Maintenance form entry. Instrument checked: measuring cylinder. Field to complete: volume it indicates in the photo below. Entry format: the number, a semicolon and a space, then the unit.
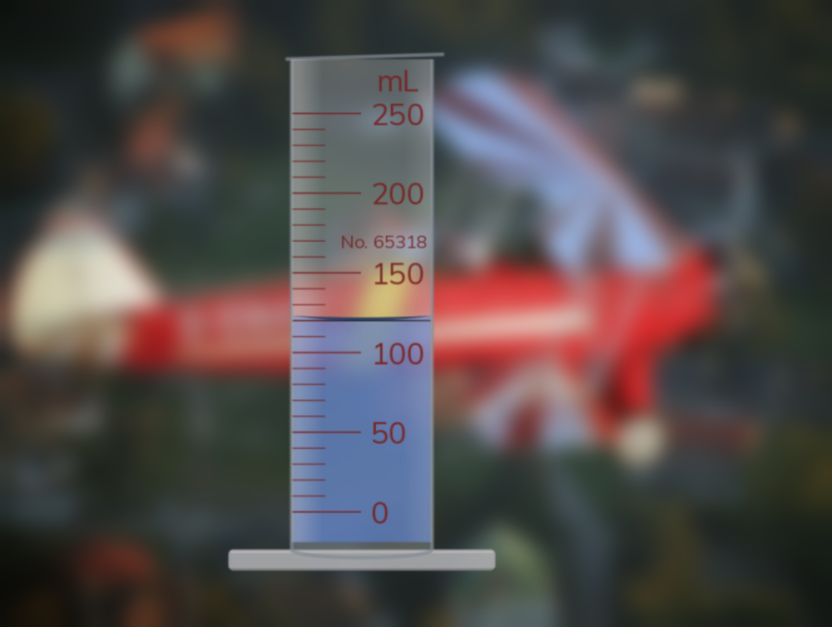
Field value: 120; mL
